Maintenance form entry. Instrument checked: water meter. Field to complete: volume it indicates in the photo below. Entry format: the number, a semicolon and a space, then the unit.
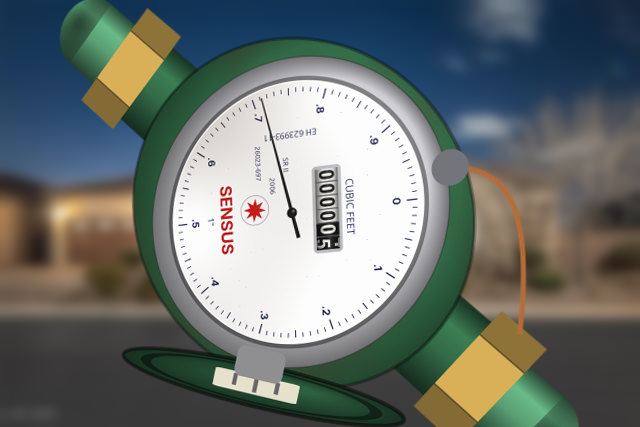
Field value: 4.71; ft³
